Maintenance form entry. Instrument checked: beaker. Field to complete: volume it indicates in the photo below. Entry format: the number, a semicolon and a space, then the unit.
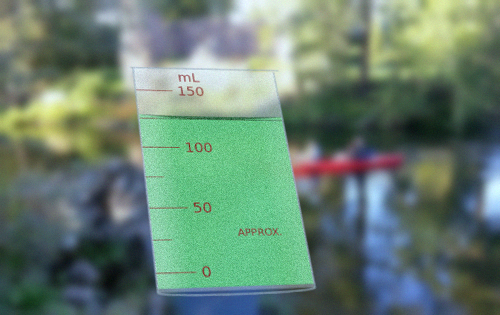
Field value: 125; mL
